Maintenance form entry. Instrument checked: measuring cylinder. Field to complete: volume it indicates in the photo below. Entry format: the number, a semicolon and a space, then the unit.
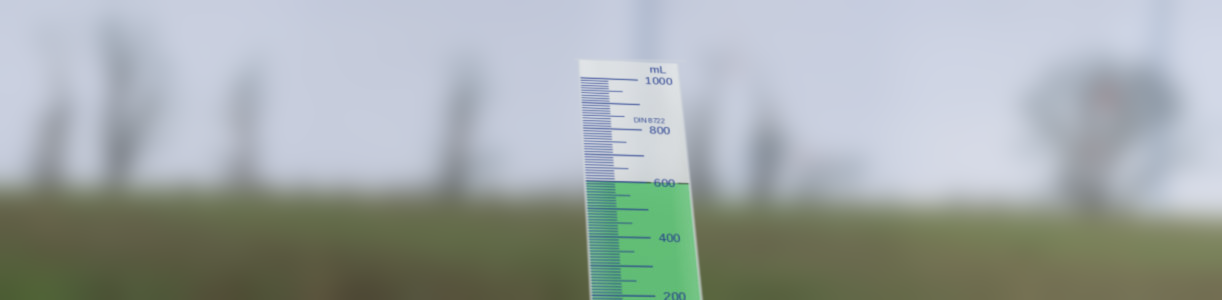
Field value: 600; mL
